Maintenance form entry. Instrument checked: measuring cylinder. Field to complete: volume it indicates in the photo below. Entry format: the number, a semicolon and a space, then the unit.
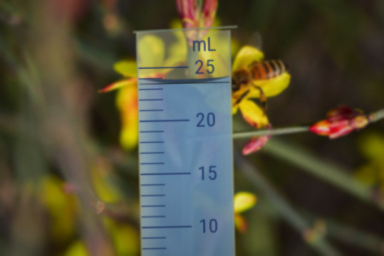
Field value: 23.5; mL
